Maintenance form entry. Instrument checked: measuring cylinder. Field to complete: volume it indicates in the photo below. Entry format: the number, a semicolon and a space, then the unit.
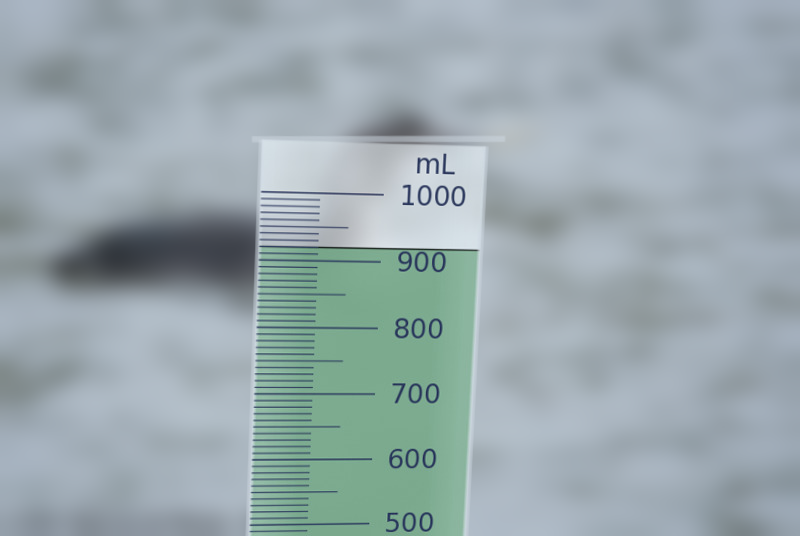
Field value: 920; mL
